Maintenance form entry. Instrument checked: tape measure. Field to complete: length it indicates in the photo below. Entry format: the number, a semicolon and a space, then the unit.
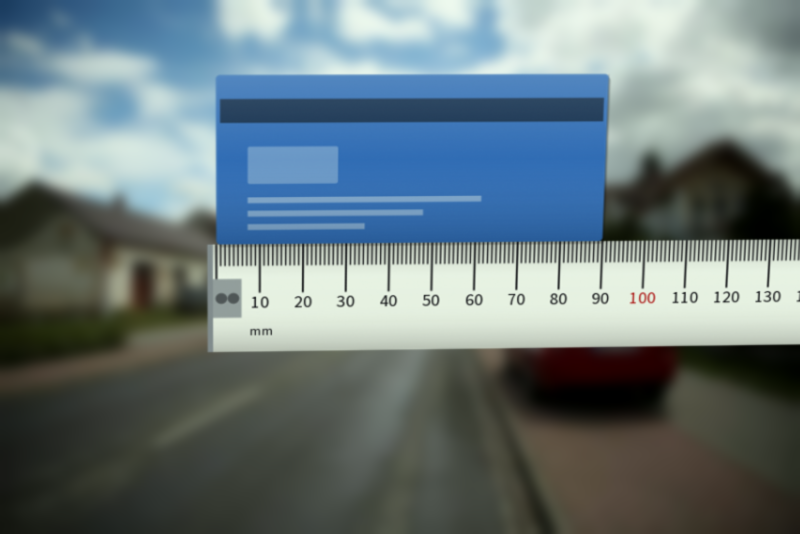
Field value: 90; mm
